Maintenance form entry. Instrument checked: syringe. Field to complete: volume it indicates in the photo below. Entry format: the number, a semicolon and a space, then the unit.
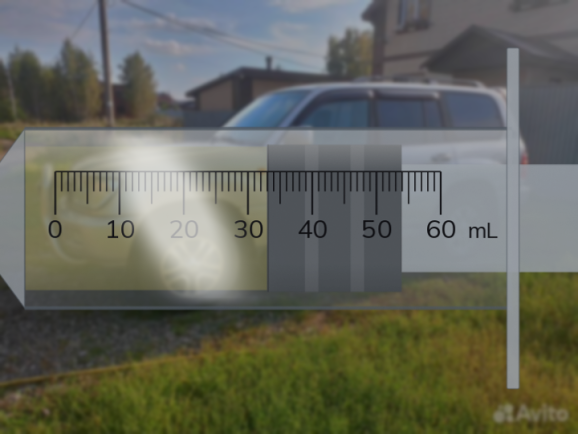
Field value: 33; mL
